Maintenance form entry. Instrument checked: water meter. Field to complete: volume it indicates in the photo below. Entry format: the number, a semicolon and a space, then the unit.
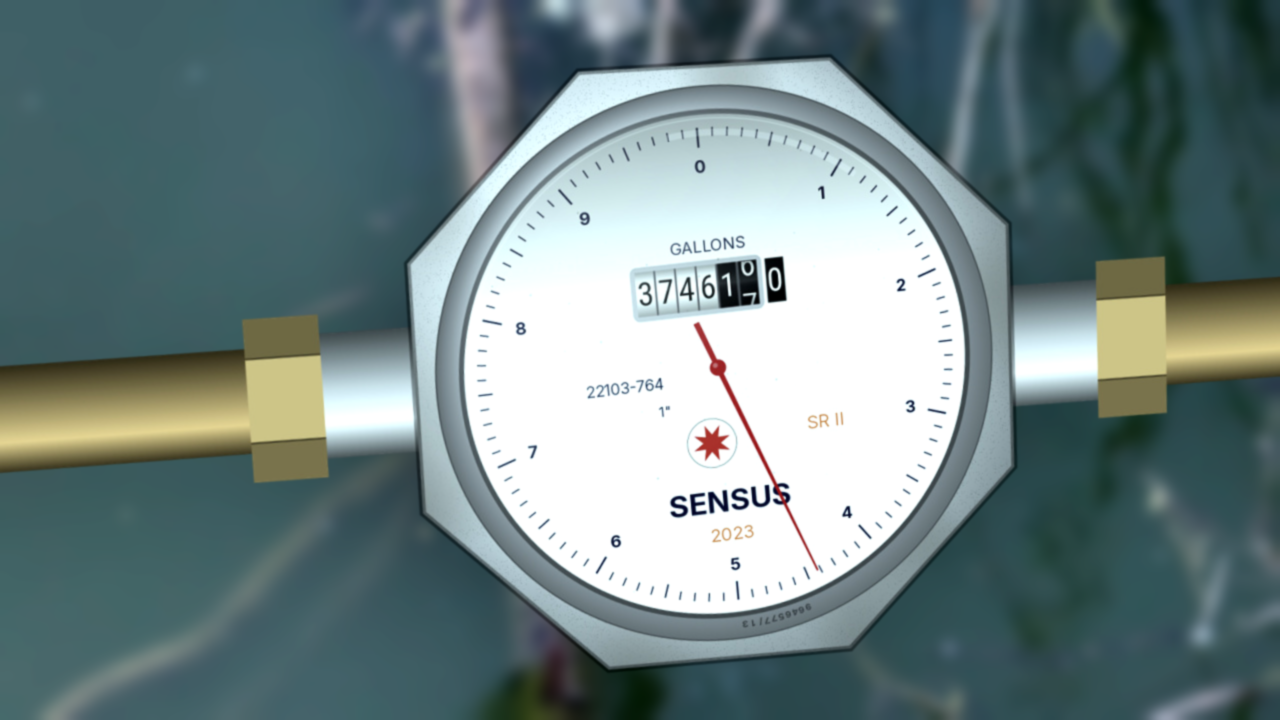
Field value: 3746164.4; gal
